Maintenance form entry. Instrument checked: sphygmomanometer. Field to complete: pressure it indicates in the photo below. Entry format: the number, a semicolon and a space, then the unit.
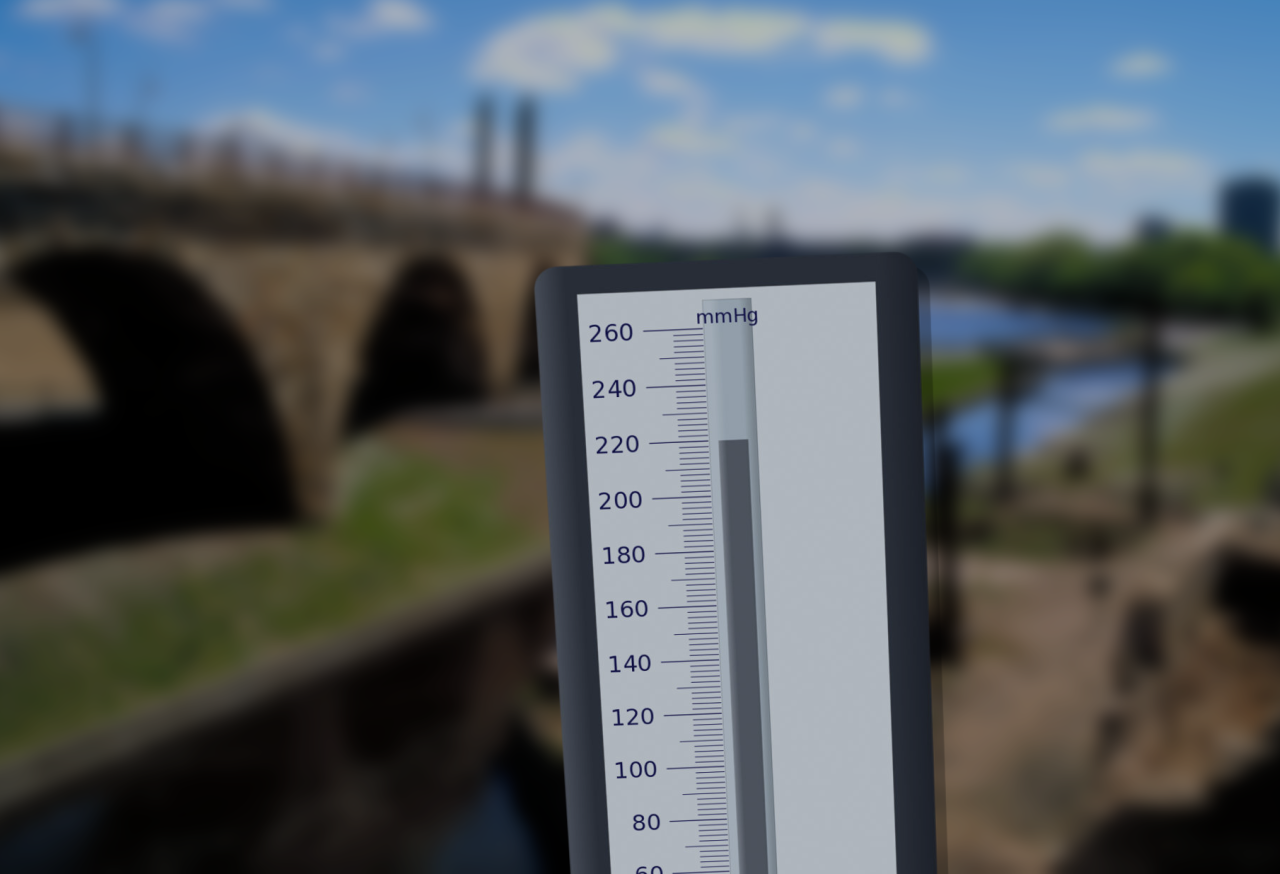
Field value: 220; mmHg
